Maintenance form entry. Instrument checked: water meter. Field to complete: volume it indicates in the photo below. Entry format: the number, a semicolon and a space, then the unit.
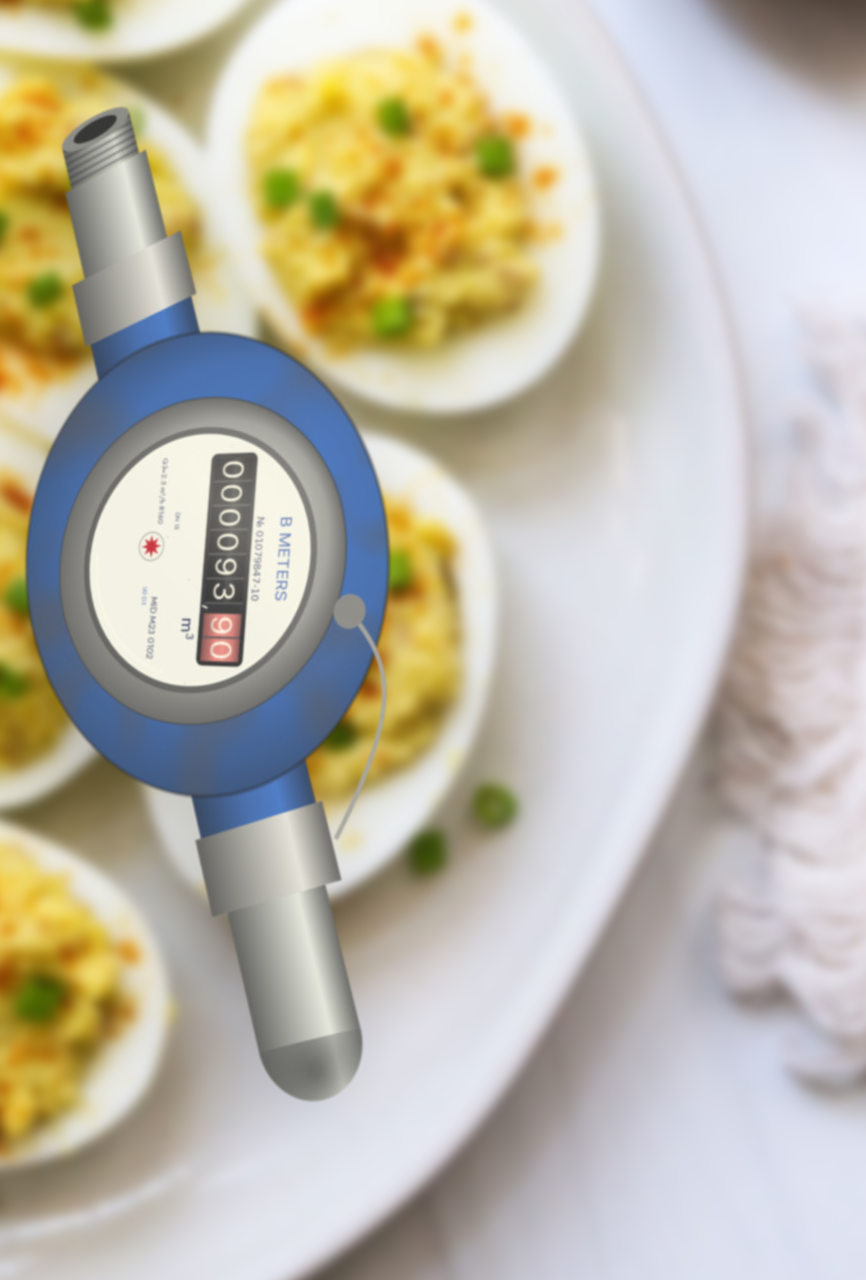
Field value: 93.90; m³
